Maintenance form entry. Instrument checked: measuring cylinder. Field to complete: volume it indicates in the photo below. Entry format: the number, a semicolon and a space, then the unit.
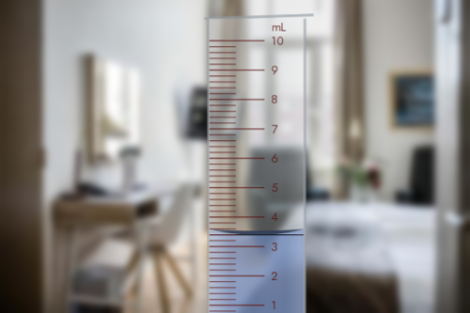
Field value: 3.4; mL
